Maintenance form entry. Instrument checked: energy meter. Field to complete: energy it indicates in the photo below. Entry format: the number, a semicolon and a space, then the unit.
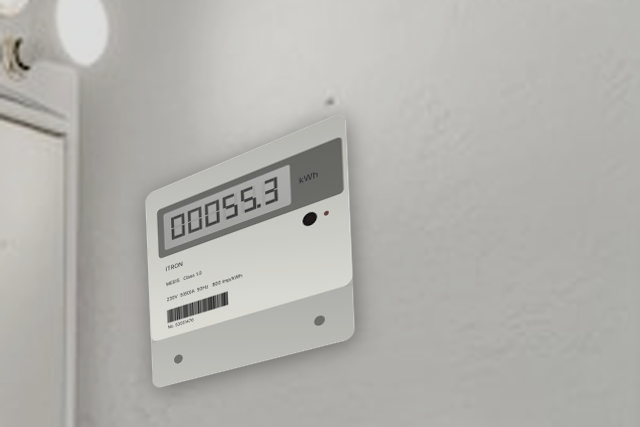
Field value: 55.3; kWh
